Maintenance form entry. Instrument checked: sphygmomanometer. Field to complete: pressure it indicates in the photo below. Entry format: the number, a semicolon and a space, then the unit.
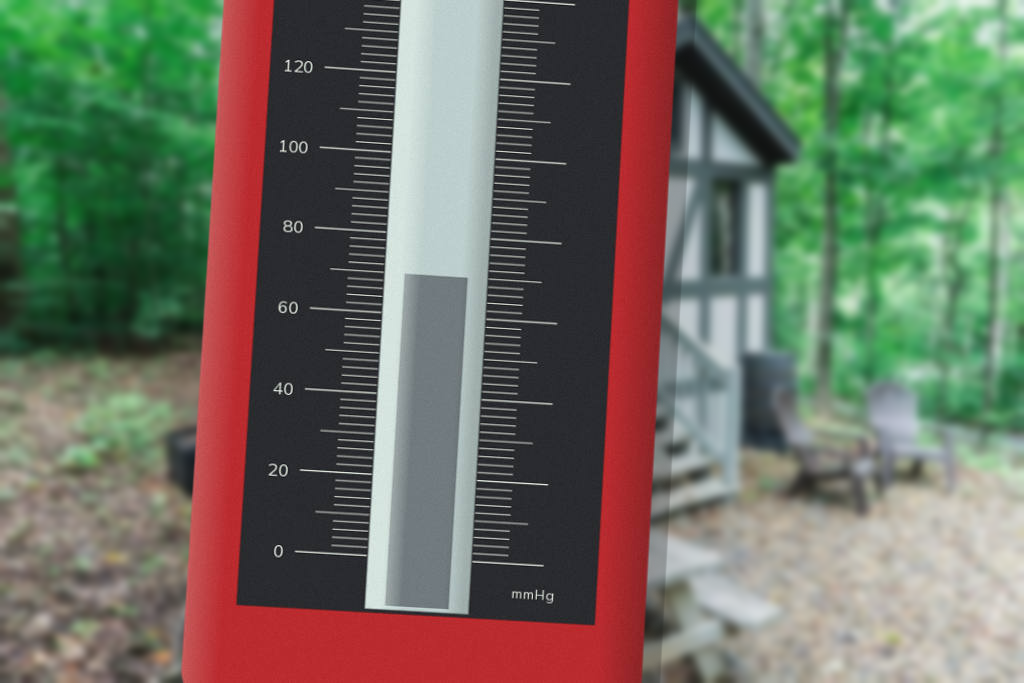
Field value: 70; mmHg
